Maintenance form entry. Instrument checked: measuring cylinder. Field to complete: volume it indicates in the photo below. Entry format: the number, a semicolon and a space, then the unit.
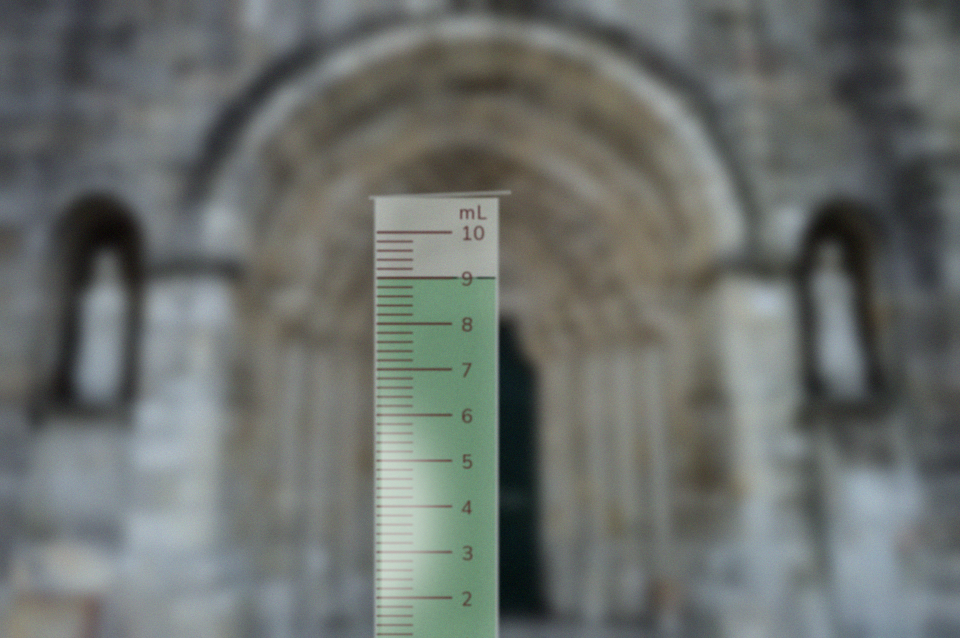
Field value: 9; mL
